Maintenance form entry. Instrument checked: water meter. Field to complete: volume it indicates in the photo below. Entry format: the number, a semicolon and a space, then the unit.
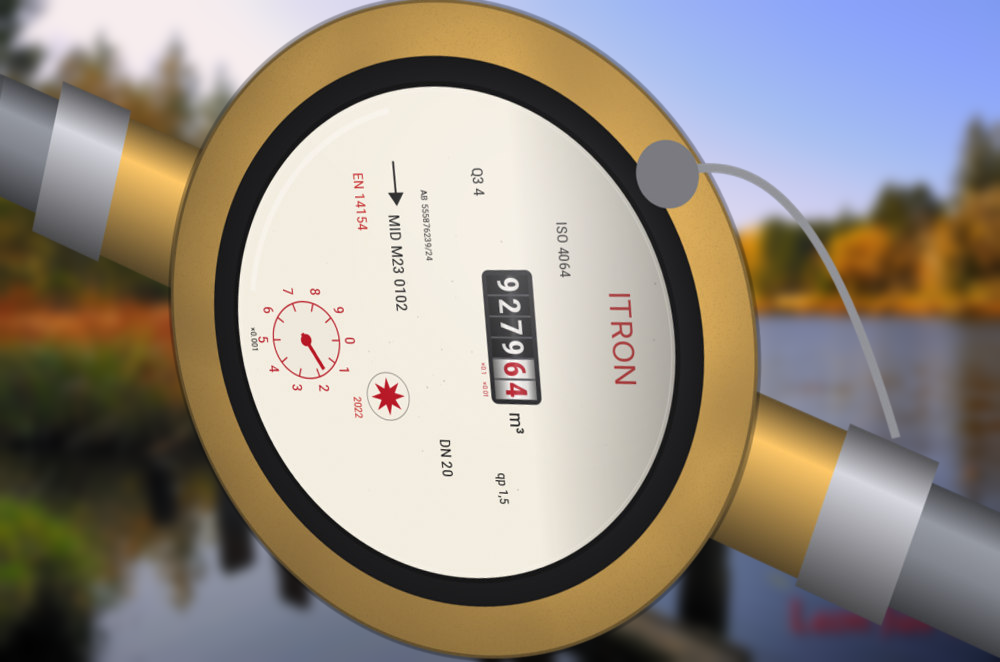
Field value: 9279.641; m³
